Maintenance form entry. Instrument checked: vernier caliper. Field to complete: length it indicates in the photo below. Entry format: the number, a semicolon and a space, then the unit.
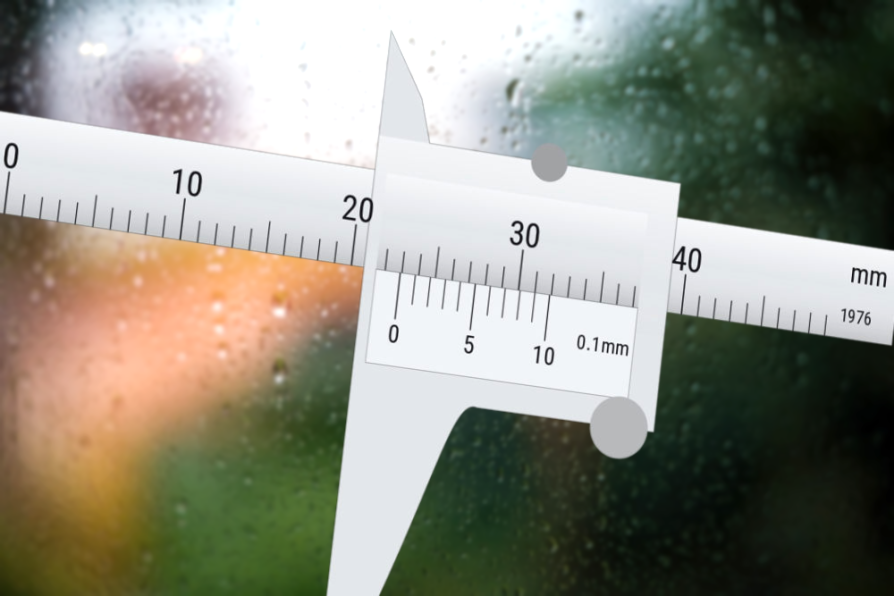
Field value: 22.9; mm
